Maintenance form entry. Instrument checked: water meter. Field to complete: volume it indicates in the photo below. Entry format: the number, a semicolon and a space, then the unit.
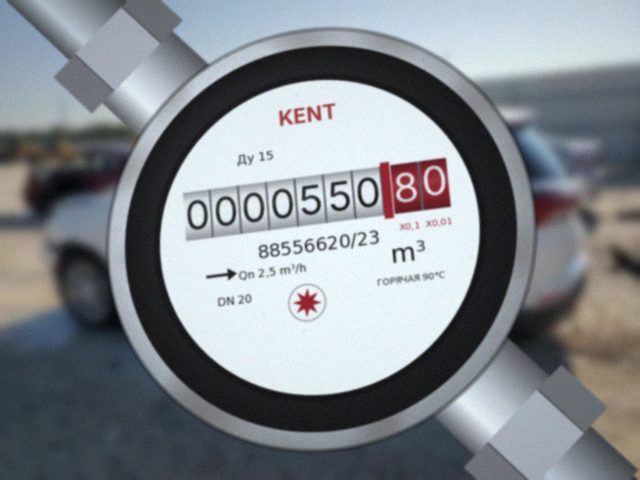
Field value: 550.80; m³
